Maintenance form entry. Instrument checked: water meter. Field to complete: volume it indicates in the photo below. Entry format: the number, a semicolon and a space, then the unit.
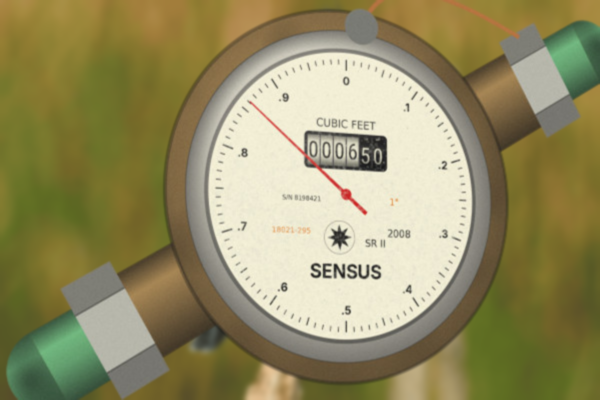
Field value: 649.86; ft³
